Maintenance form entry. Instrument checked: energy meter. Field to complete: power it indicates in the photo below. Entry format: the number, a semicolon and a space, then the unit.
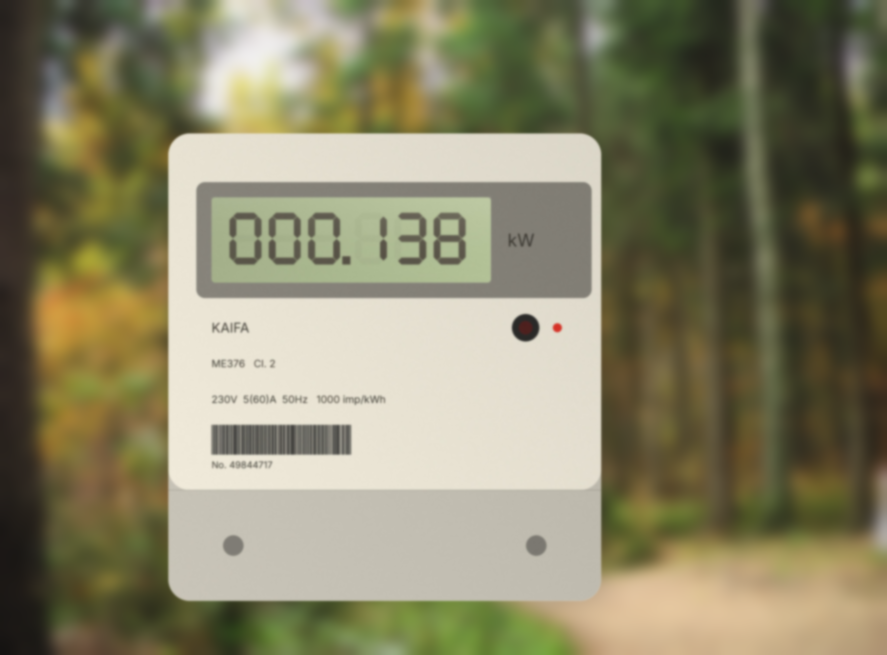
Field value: 0.138; kW
